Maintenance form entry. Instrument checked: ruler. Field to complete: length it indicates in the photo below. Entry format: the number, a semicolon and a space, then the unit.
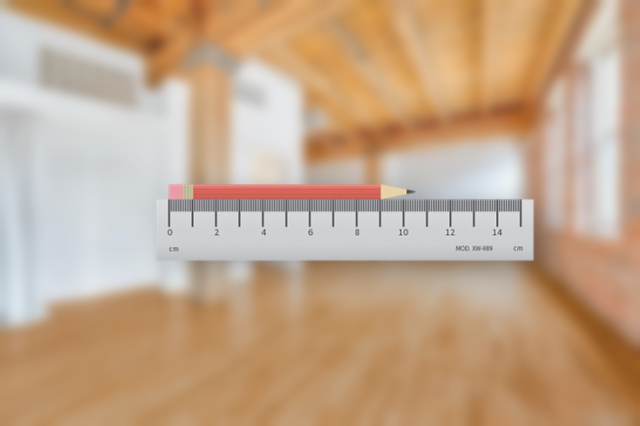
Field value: 10.5; cm
